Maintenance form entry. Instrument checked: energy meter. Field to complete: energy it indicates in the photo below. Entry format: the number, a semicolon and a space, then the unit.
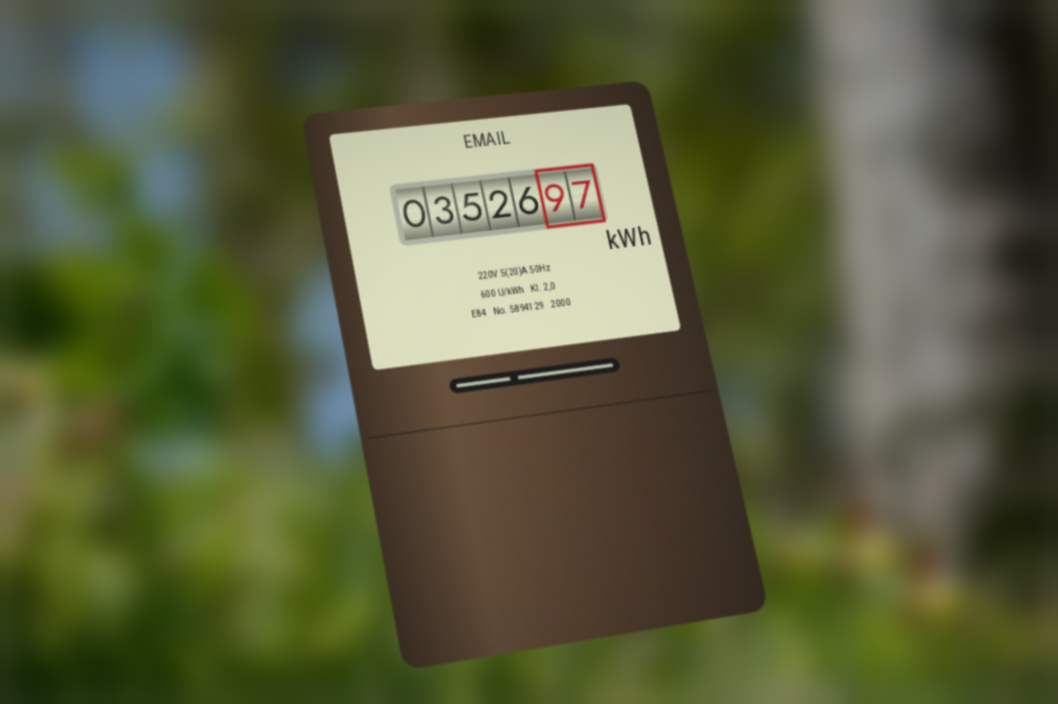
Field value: 3526.97; kWh
